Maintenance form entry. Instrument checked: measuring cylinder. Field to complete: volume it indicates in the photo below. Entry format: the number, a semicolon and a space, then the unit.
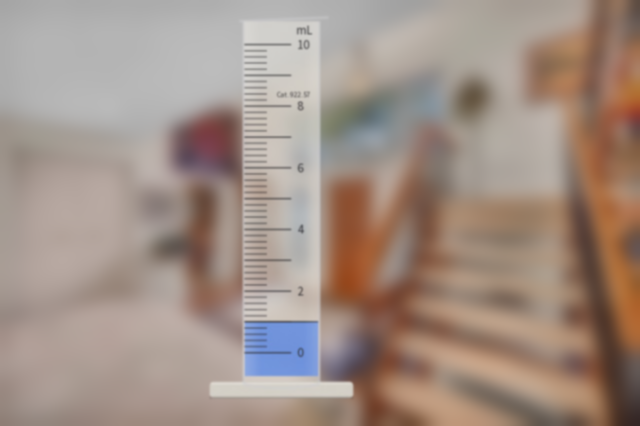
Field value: 1; mL
